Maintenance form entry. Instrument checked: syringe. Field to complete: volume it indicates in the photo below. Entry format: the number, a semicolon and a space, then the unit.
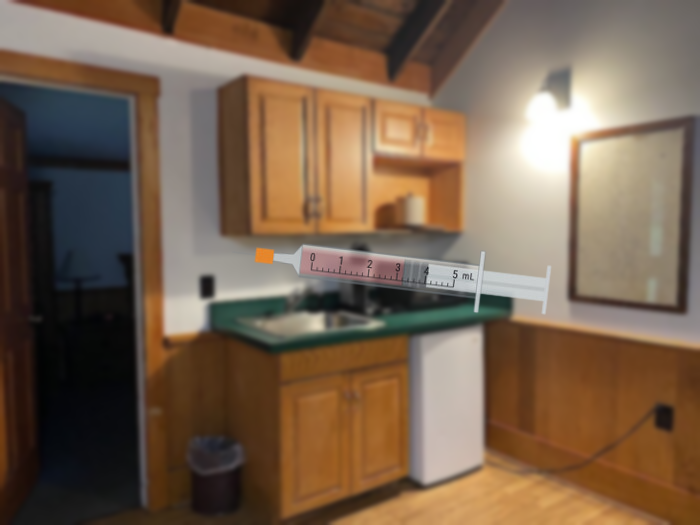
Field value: 3.2; mL
